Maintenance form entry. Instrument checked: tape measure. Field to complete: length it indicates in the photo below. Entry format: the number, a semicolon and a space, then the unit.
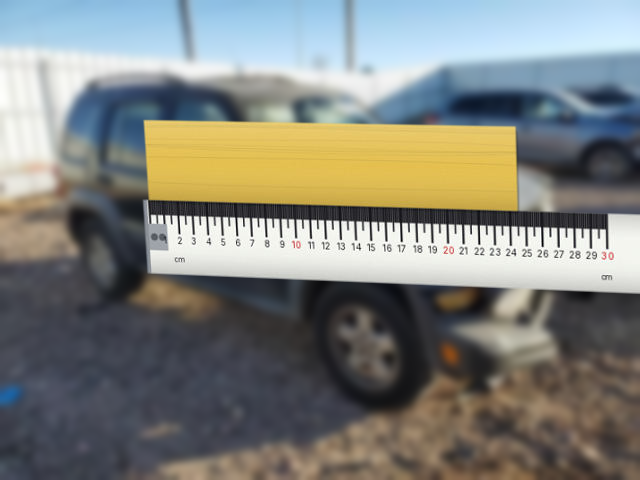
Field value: 24.5; cm
